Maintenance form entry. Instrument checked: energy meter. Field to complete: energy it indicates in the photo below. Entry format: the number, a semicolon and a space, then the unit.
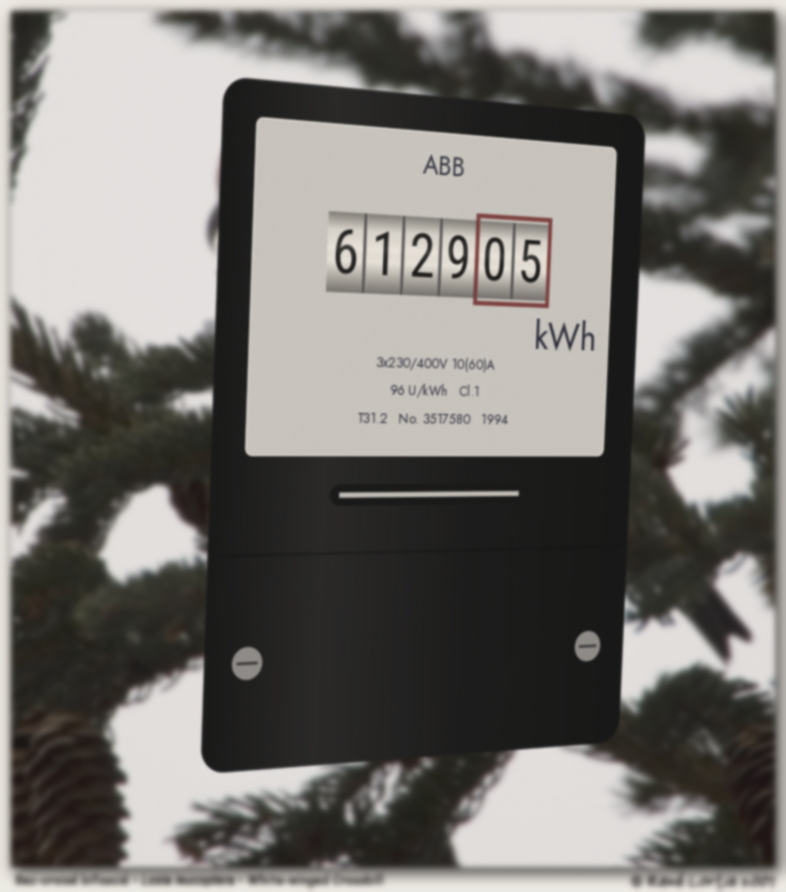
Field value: 6129.05; kWh
